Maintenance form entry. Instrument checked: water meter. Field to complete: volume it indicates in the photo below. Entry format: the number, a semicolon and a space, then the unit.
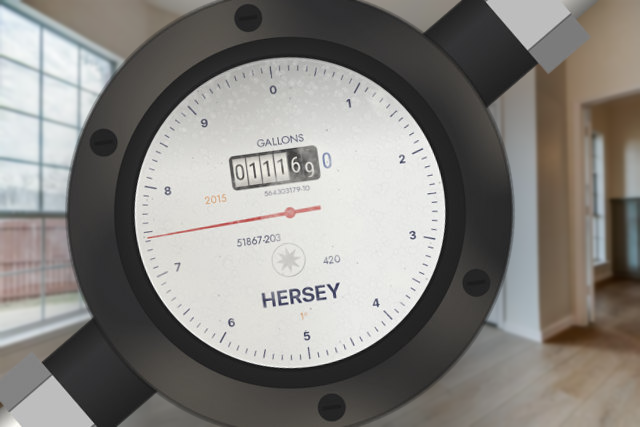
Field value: 111687.4; gal
